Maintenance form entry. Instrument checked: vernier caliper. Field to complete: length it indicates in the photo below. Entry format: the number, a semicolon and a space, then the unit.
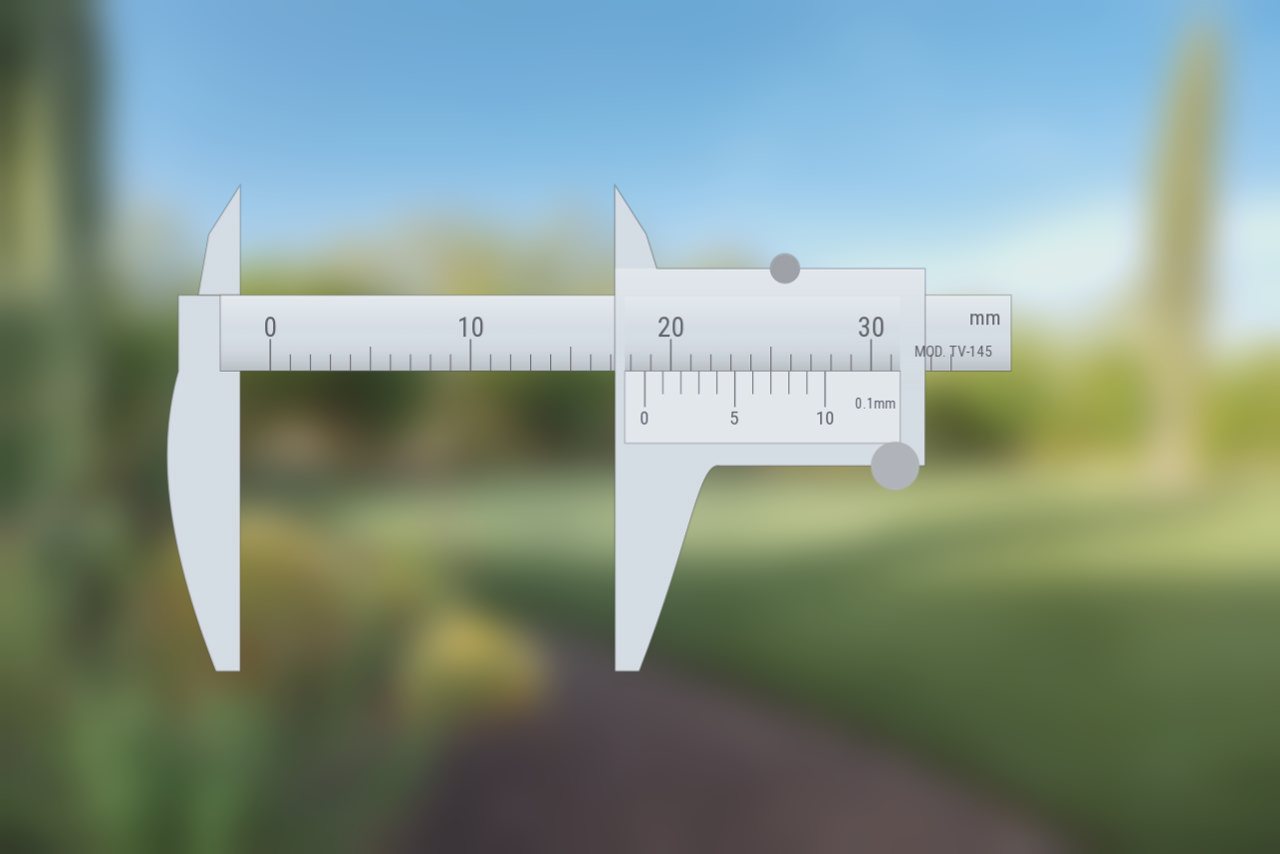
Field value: 18.7; mm
